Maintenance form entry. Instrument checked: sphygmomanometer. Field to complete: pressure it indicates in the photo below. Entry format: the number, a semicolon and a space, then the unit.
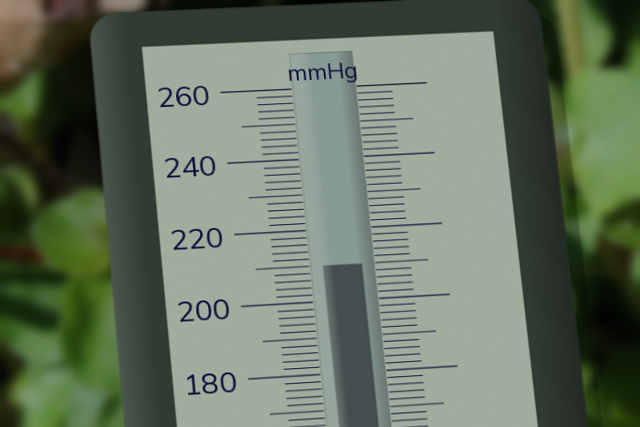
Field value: 210; mmHg
